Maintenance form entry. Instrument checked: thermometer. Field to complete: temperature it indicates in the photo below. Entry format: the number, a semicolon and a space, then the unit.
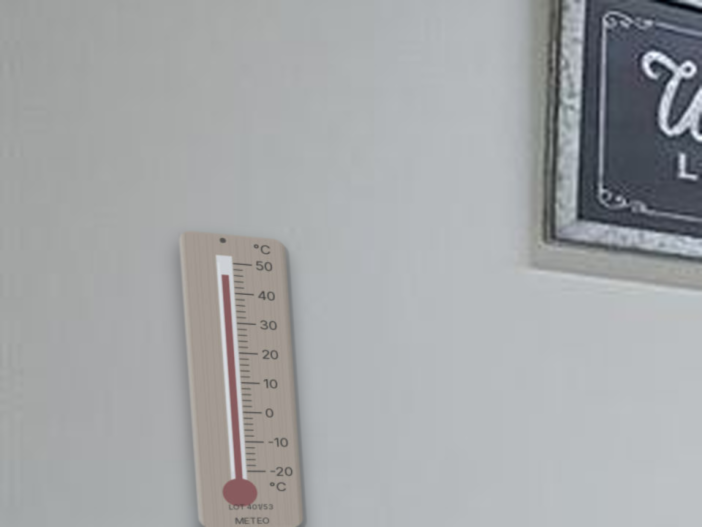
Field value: 46; °C
